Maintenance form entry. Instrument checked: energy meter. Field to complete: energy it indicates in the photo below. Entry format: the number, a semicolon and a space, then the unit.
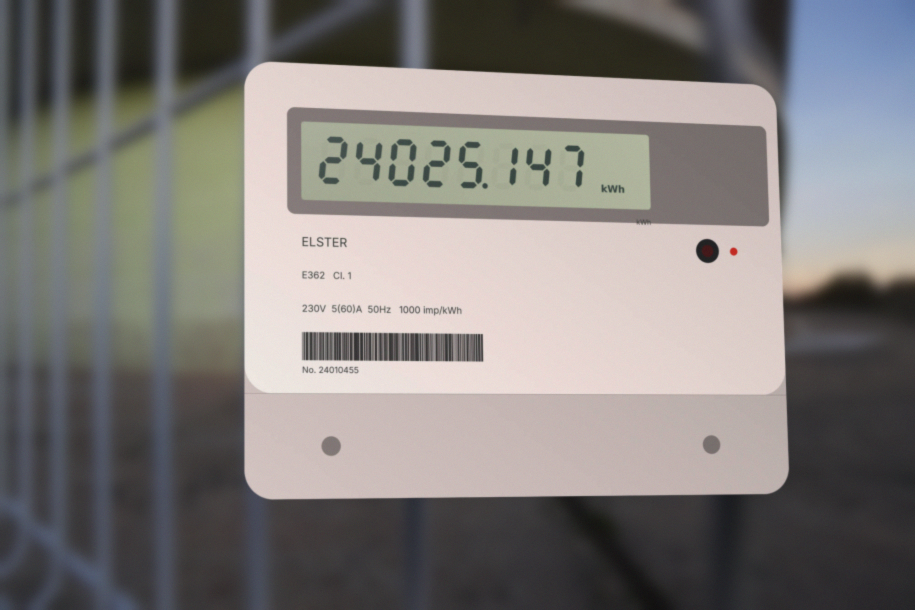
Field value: 24025.147; kWh
